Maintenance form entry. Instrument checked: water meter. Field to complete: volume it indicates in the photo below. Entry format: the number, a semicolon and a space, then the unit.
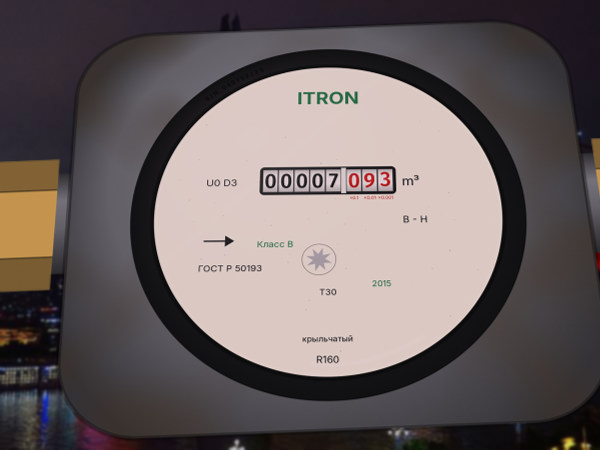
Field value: 7.093; m³
